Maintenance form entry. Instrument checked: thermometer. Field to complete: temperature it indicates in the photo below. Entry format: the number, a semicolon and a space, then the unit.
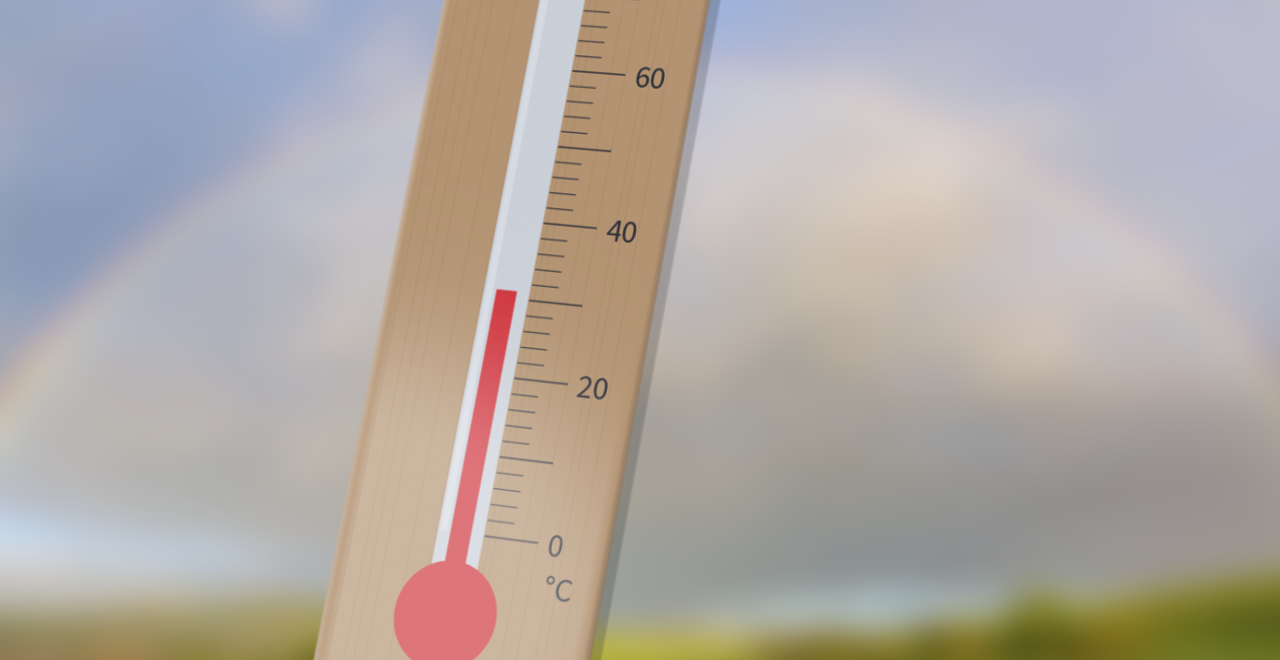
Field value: 31; °C
